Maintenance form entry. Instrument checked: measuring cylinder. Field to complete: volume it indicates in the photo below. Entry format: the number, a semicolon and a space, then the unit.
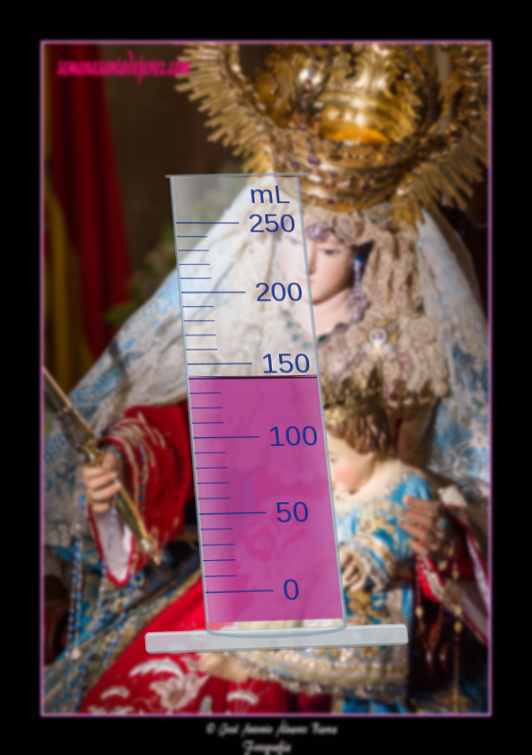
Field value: 140; mL
